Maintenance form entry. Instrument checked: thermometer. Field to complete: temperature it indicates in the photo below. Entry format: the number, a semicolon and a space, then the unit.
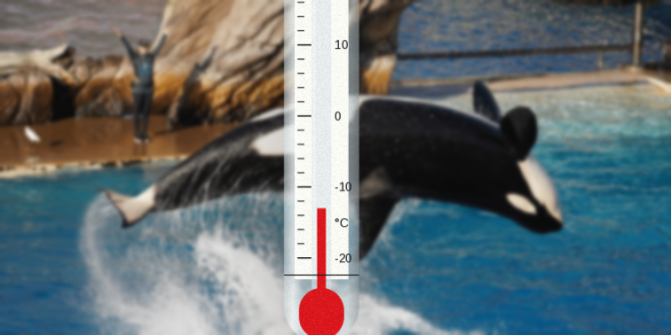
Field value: -13; °C
